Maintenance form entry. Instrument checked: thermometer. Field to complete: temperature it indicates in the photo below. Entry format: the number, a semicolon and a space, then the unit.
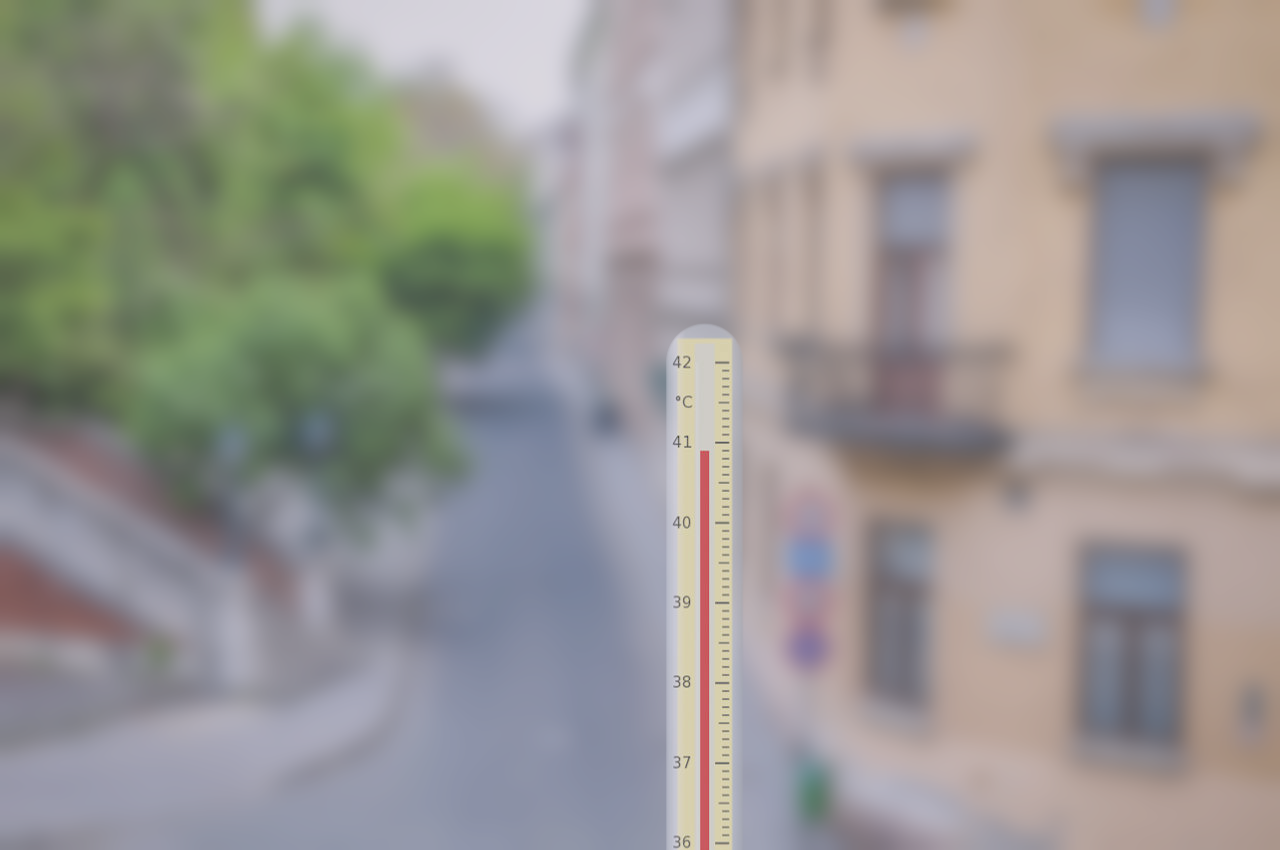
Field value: 40.9; °C
